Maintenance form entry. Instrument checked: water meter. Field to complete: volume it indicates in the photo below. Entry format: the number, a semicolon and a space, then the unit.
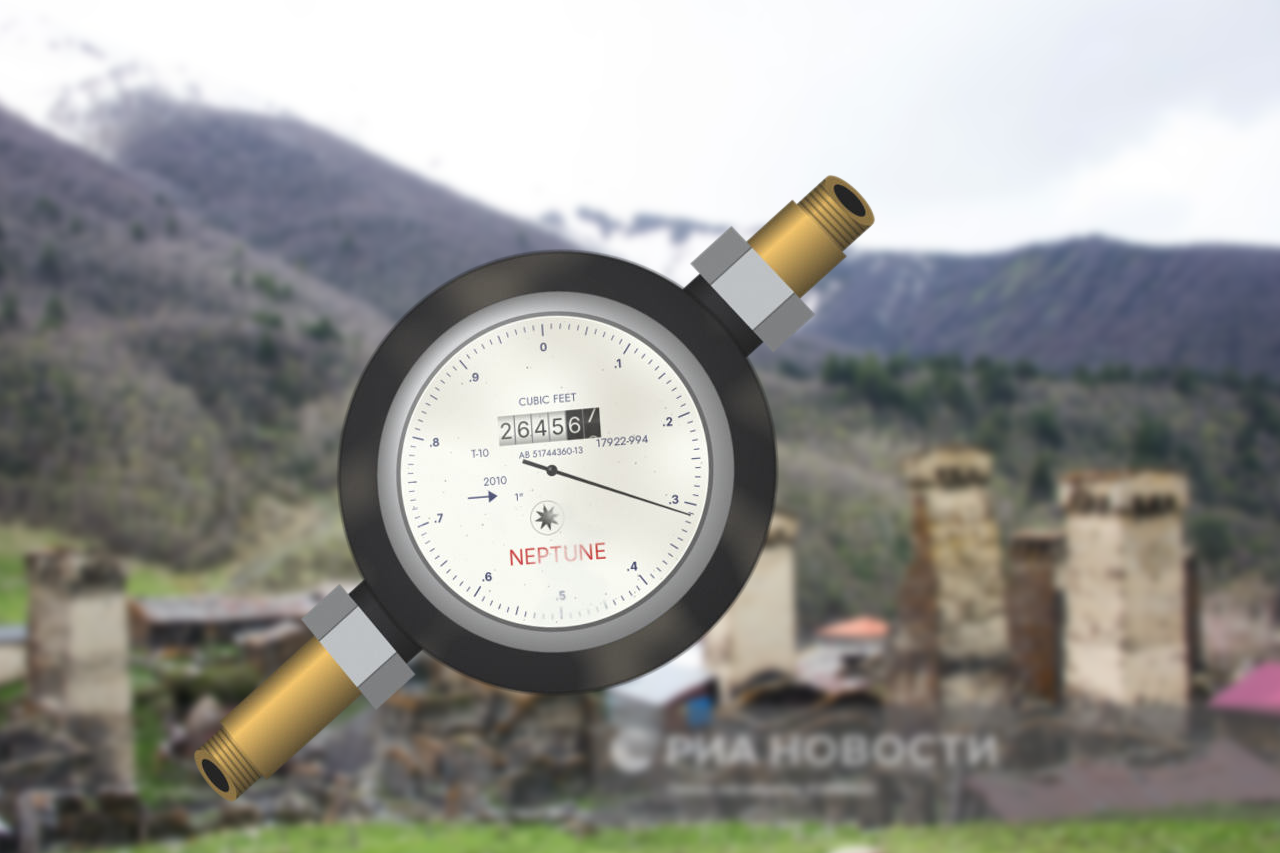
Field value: 264567.31; ft³
